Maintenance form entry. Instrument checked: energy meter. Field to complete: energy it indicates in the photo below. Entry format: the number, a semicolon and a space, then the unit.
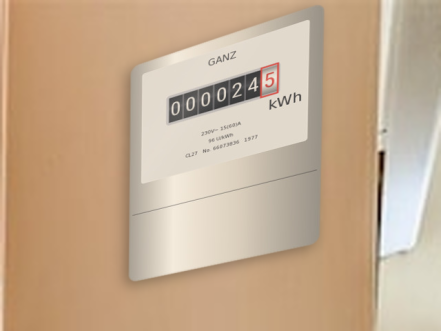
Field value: 24.5; kWh
